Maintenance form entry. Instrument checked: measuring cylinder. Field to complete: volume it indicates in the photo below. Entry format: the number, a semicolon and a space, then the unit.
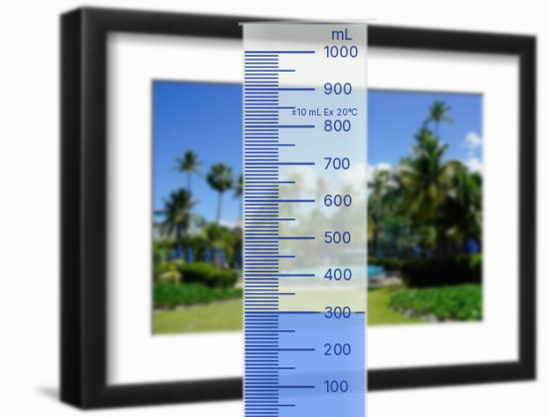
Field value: 300; mL
